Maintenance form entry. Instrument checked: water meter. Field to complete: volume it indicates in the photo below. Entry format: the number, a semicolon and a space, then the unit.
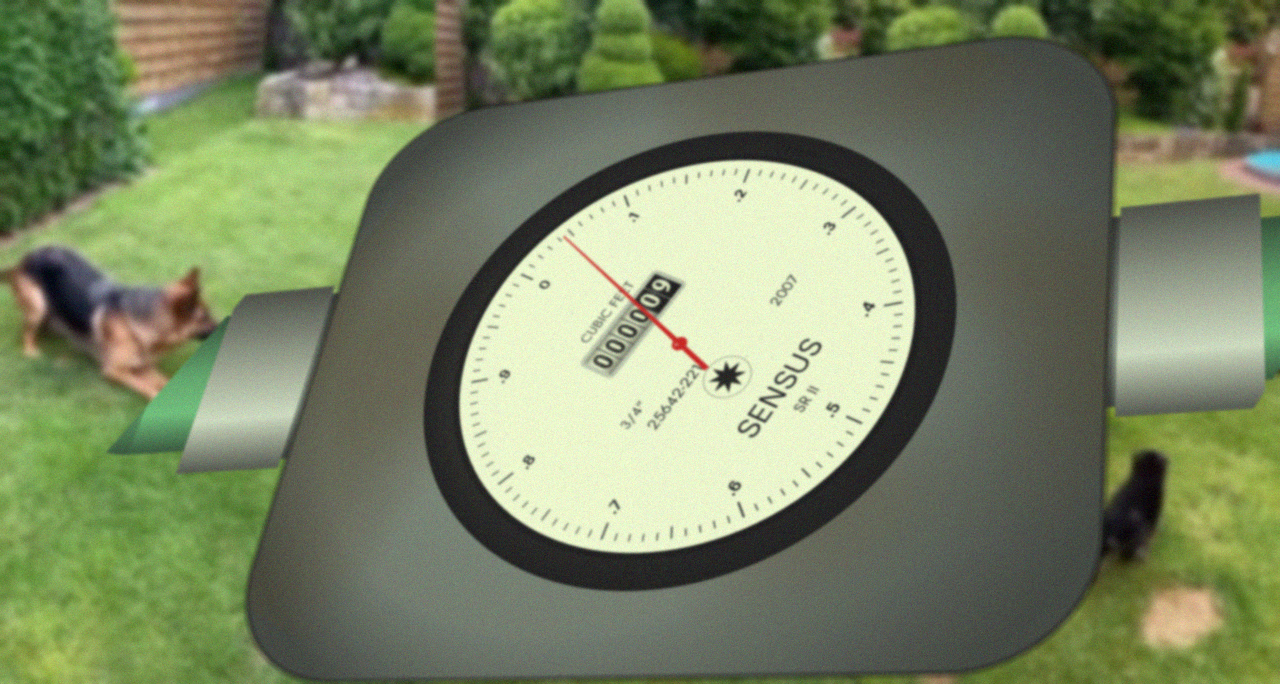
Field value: 9.04; ft³
